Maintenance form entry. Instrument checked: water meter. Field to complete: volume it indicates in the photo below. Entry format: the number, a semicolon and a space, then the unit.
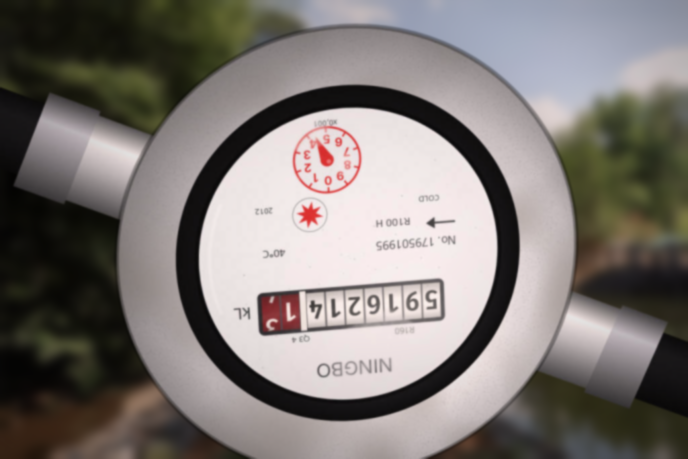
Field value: 5916214.134; kL
